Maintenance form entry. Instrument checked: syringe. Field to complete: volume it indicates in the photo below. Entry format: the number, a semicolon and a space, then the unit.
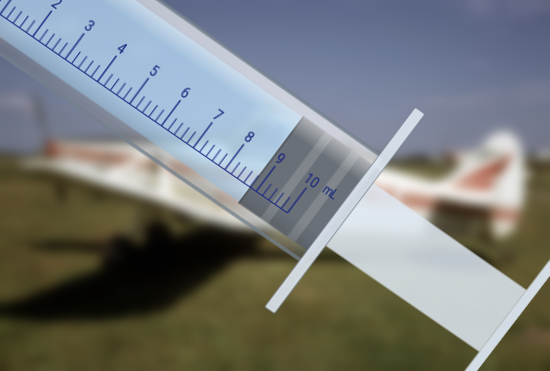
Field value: 8.8; mL
